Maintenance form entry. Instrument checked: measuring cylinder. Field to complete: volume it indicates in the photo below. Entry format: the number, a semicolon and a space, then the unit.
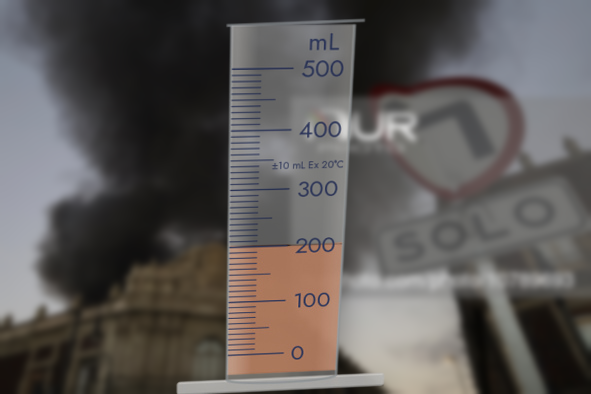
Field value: 200; mL
